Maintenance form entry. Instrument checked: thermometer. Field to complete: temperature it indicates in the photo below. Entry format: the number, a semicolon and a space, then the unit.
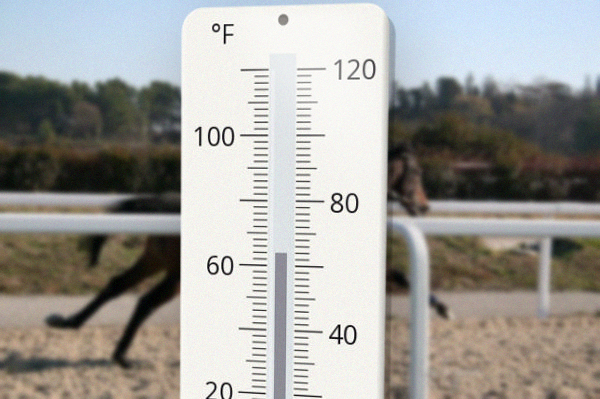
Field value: 64; °F
